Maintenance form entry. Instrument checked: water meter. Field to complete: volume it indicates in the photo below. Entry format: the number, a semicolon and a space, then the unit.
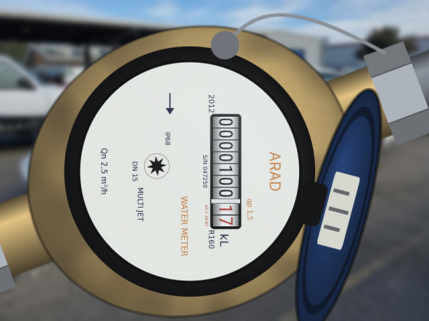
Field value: 100.17; kL
